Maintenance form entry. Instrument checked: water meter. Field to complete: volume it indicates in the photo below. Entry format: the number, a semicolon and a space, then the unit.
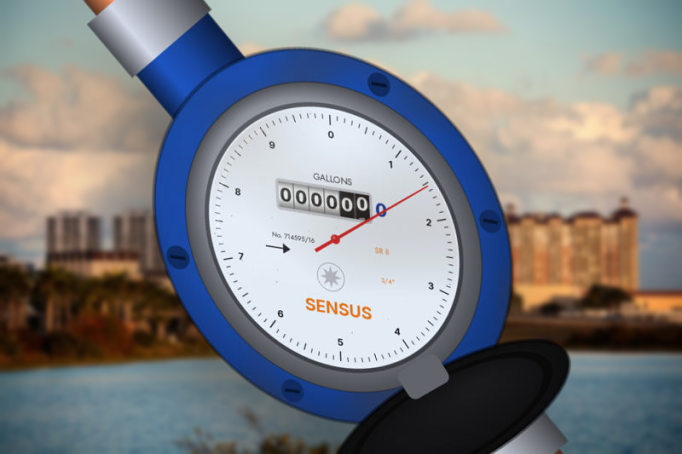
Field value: 1.5; gal
